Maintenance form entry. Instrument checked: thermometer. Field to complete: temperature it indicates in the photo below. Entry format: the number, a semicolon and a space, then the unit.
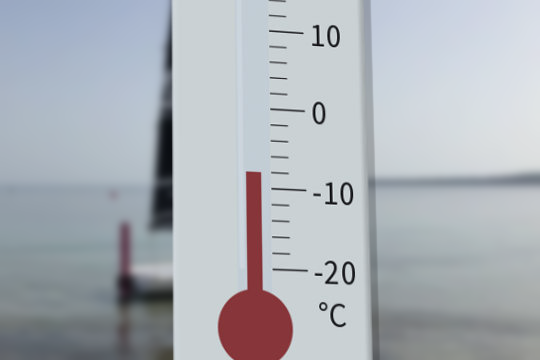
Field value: -8; °C
